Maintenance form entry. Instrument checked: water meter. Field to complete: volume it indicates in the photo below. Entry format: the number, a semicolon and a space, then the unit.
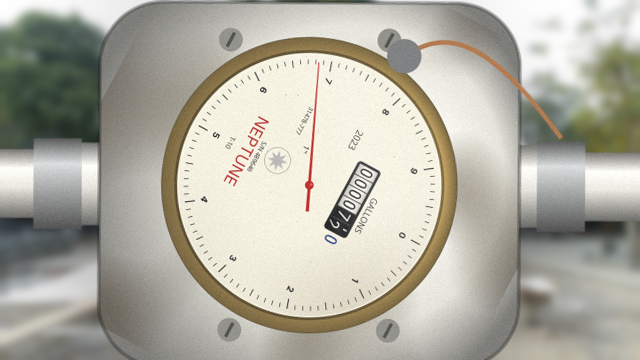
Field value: 716.8; gal
